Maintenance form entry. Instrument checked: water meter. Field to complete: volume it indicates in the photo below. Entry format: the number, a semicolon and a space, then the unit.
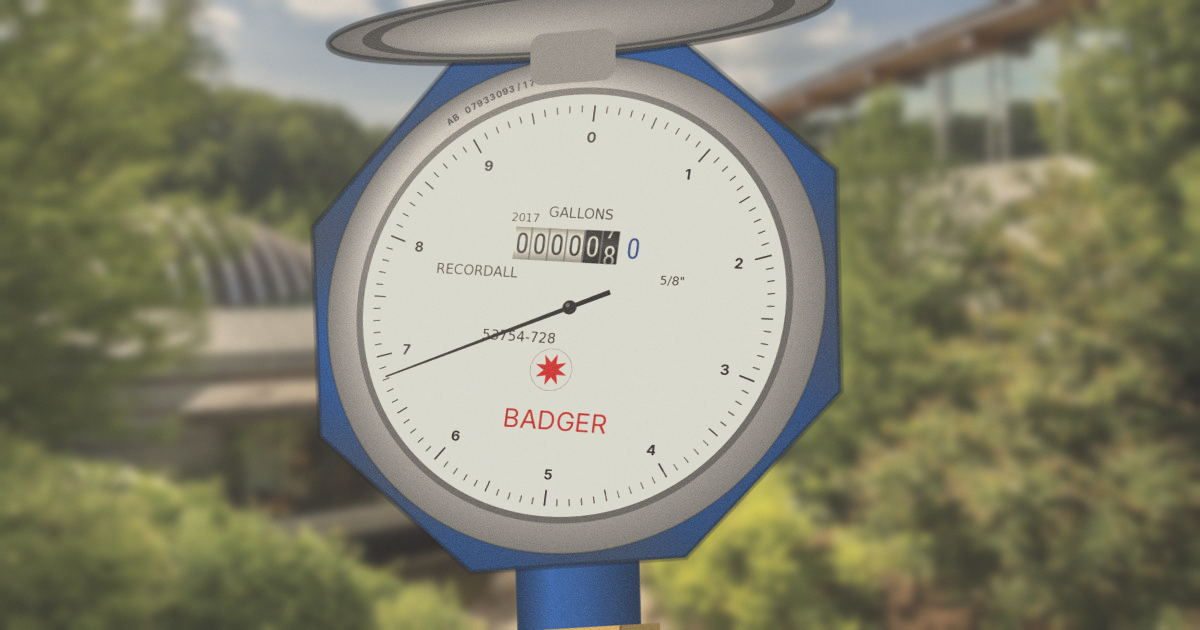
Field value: 76.8; gal
